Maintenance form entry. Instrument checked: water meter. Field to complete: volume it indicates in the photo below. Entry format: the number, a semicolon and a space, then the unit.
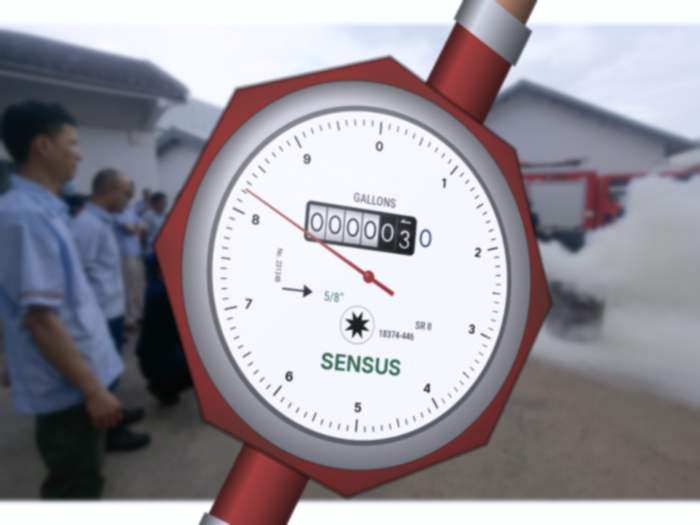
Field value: 28.2; gal
